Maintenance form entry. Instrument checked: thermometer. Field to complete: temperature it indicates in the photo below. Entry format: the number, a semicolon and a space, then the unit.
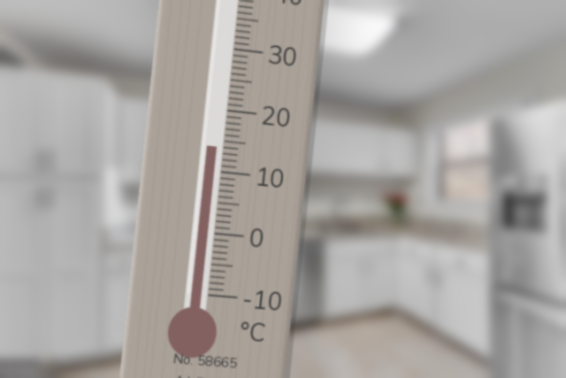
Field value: 14; °C
